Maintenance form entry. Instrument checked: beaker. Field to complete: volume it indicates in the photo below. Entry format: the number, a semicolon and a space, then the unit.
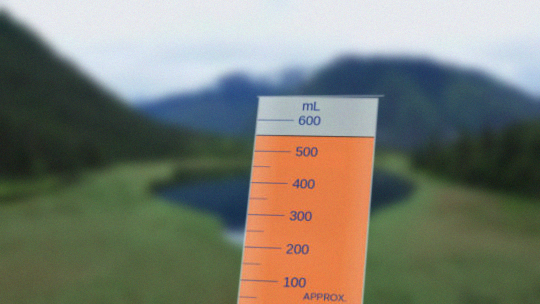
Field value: 550; mL
